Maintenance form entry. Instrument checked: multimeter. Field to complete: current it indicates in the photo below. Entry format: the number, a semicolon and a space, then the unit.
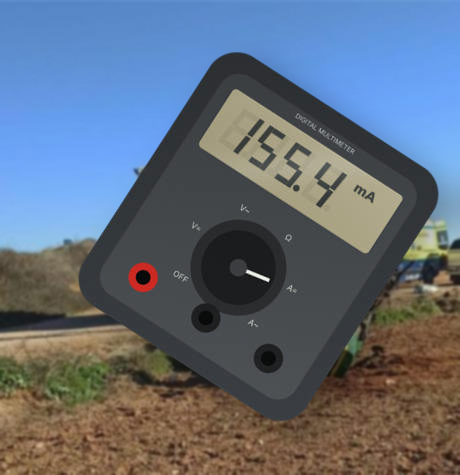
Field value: 155.4; mA
